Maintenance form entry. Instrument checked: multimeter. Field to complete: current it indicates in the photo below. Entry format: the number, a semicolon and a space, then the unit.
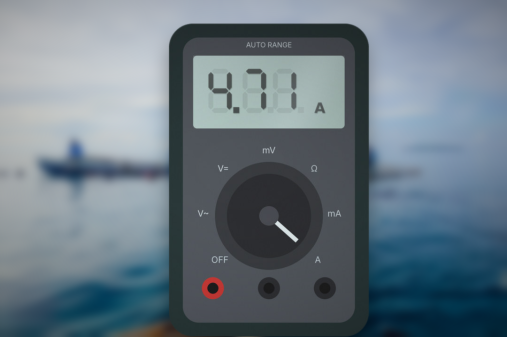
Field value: 4.71; A
